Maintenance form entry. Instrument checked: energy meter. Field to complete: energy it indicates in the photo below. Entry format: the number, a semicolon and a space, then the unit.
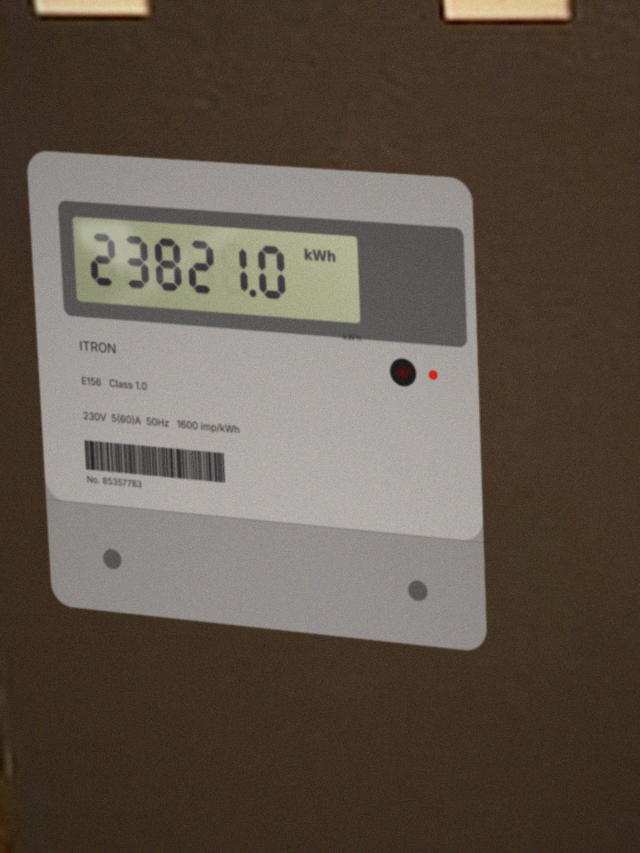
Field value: 23821.0; kWh
